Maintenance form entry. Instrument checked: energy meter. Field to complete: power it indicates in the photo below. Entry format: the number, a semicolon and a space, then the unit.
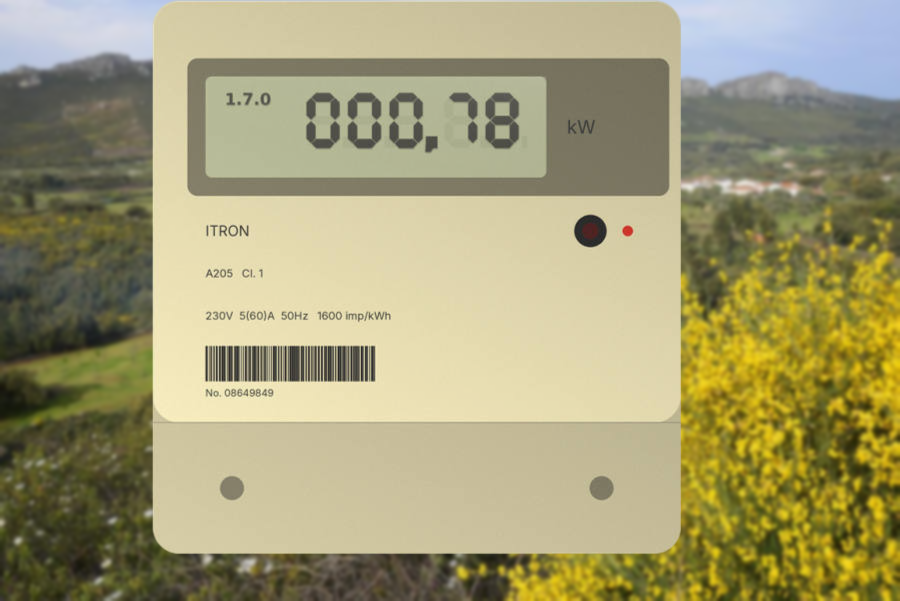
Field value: 0.78; kW
